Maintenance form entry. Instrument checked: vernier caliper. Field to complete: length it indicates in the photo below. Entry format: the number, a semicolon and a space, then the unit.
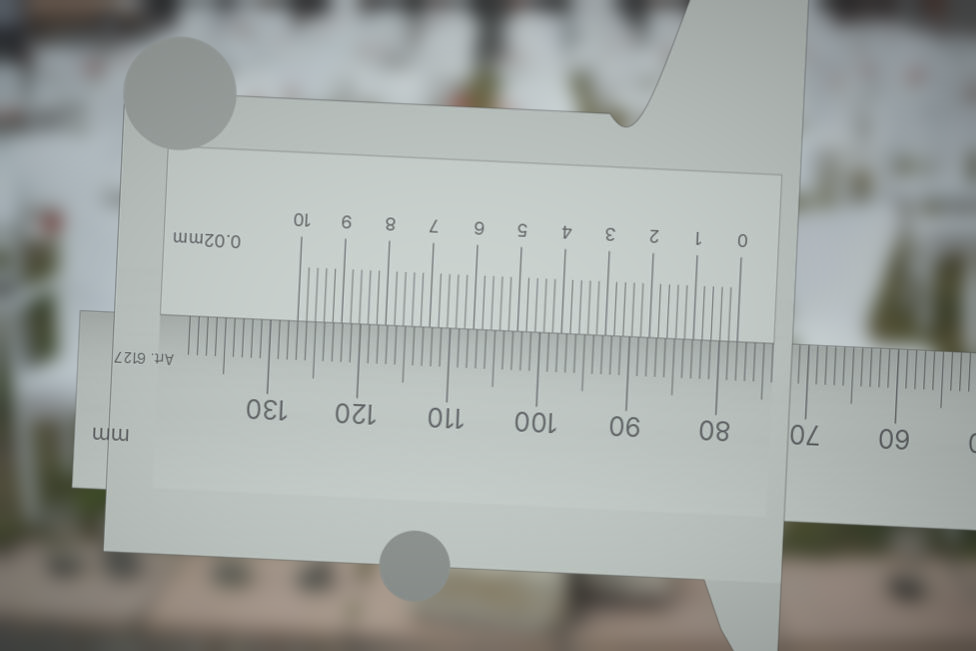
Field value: 78.0; mm
